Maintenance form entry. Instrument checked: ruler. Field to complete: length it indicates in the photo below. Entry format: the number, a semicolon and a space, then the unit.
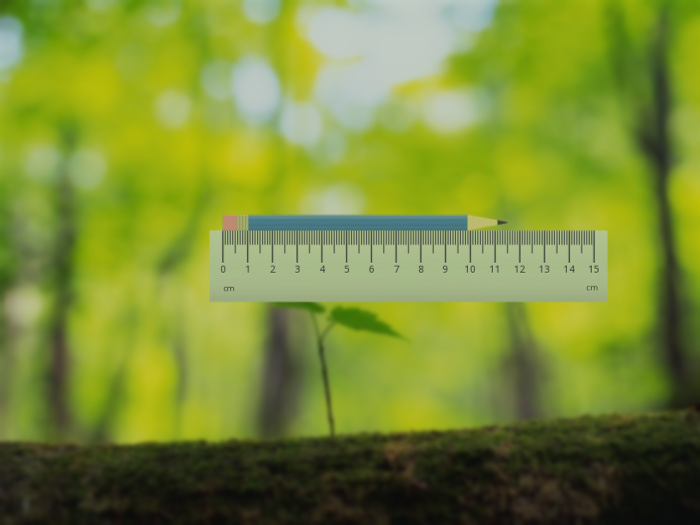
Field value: 11.5; cm
